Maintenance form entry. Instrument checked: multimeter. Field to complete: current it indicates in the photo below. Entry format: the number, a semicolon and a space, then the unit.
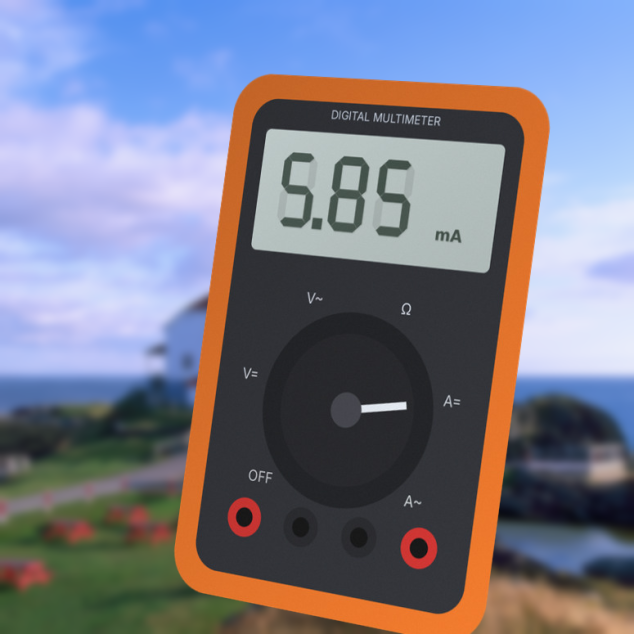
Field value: 5.85; mA
